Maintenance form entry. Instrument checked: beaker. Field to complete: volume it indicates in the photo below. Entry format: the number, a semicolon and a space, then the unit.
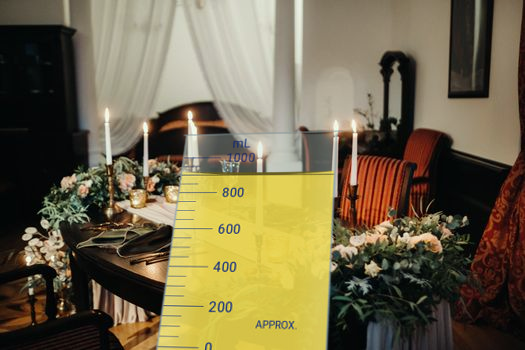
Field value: 900; mL
